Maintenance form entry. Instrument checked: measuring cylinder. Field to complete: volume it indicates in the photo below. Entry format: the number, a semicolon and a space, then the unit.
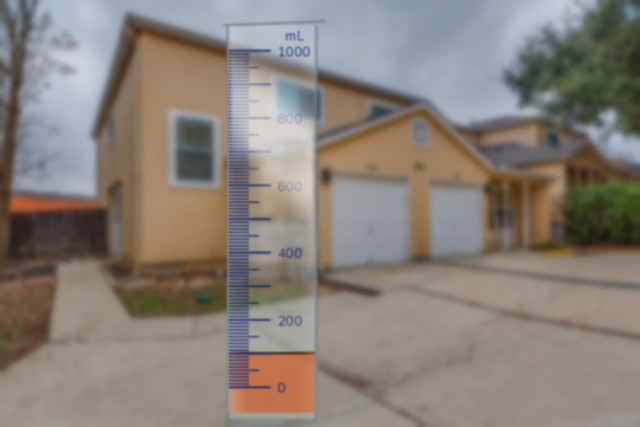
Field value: 100; mL
